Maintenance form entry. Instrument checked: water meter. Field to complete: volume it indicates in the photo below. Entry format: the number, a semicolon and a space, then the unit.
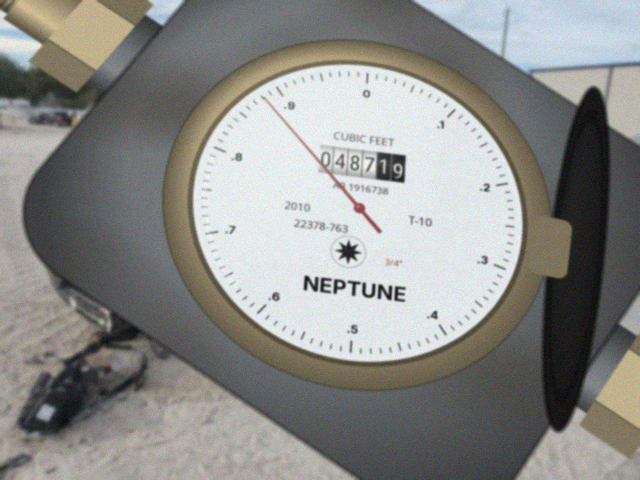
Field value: 48718.88; ft³
